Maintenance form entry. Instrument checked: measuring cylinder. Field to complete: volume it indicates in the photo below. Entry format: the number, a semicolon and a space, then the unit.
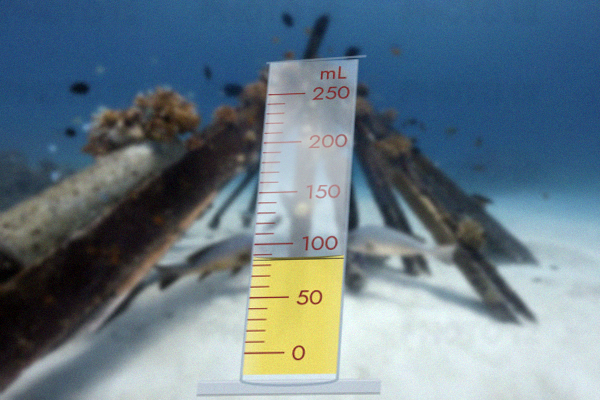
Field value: 85; mL
